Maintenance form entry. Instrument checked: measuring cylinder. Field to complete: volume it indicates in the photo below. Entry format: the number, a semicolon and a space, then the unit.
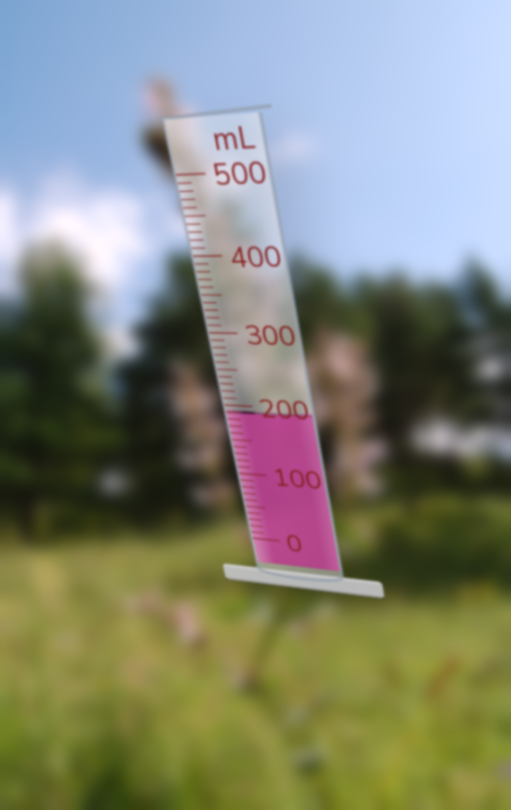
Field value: 190; mL
